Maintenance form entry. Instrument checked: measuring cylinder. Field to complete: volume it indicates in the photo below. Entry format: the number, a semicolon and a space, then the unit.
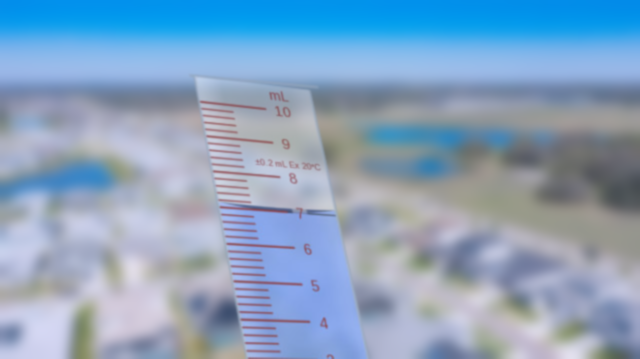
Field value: 7; mL
